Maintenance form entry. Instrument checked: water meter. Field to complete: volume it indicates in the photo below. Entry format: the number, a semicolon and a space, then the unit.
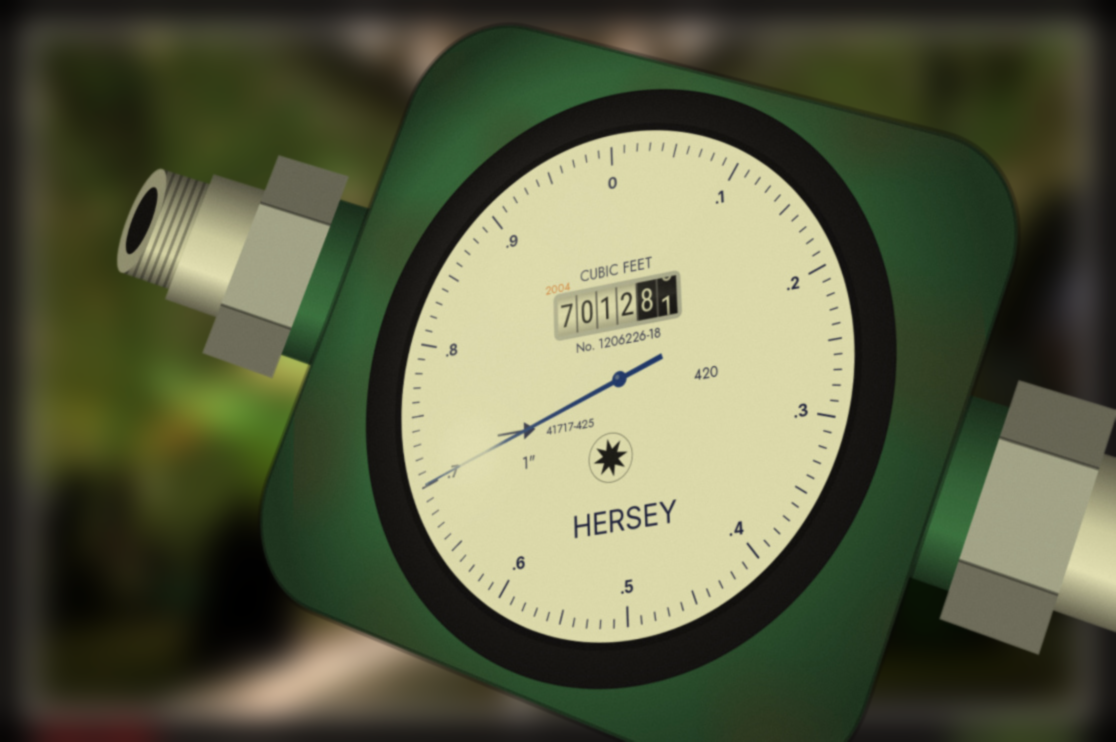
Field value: 701280.70; ft³
